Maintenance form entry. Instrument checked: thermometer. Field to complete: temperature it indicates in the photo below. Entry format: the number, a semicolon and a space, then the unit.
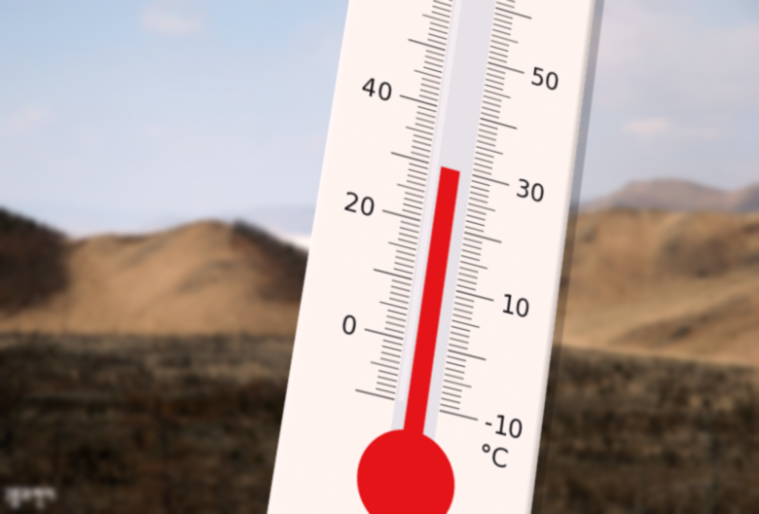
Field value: 30; °C
